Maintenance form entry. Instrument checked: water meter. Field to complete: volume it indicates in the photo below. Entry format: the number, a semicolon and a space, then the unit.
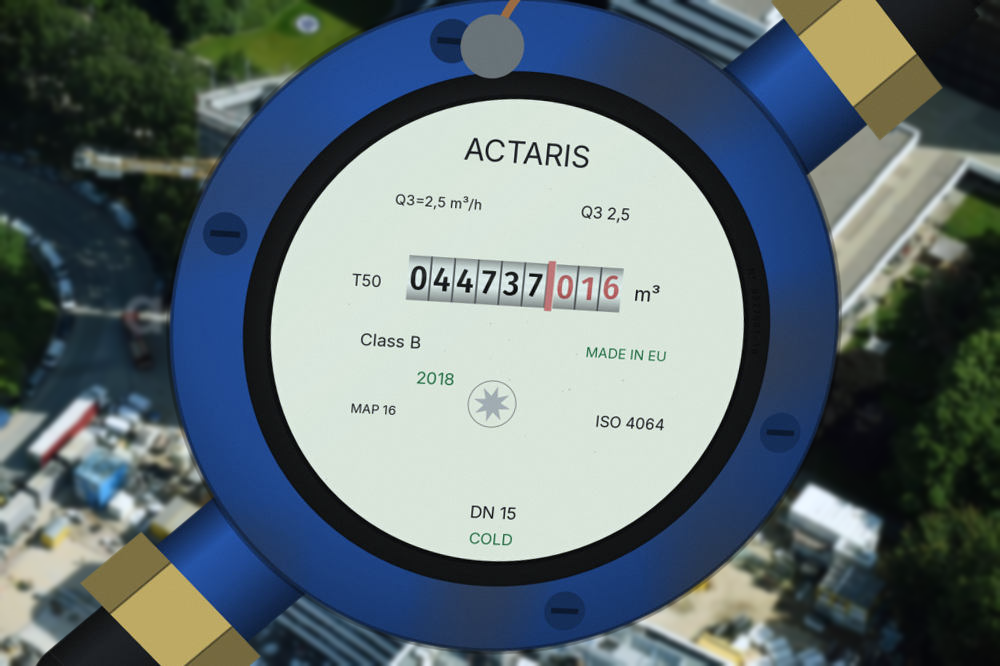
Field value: 44737.016; m³
